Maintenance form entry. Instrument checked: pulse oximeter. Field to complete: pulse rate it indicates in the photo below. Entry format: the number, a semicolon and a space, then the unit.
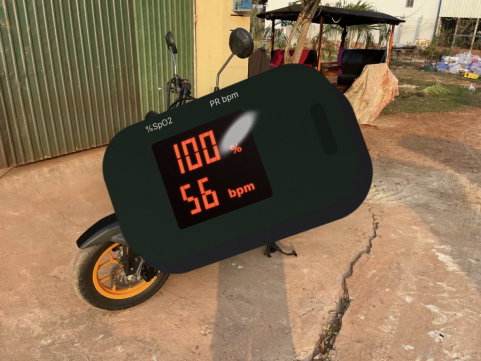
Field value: 56; bpm
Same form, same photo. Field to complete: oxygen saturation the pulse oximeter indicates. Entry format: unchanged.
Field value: 100; %
